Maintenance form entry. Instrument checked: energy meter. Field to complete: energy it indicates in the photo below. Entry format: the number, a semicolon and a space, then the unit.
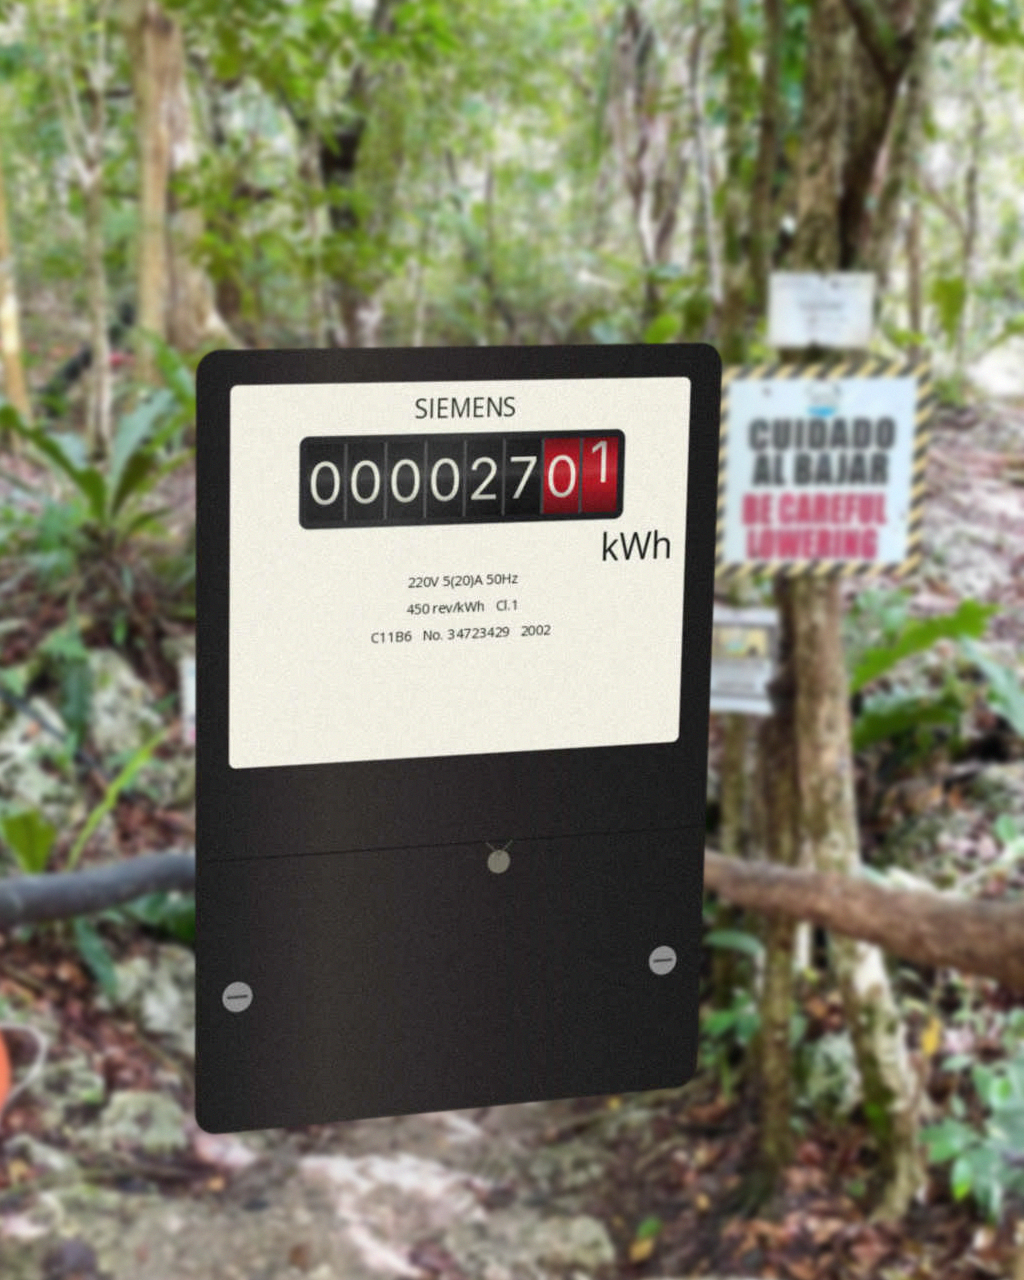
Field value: 27.01; kWh
